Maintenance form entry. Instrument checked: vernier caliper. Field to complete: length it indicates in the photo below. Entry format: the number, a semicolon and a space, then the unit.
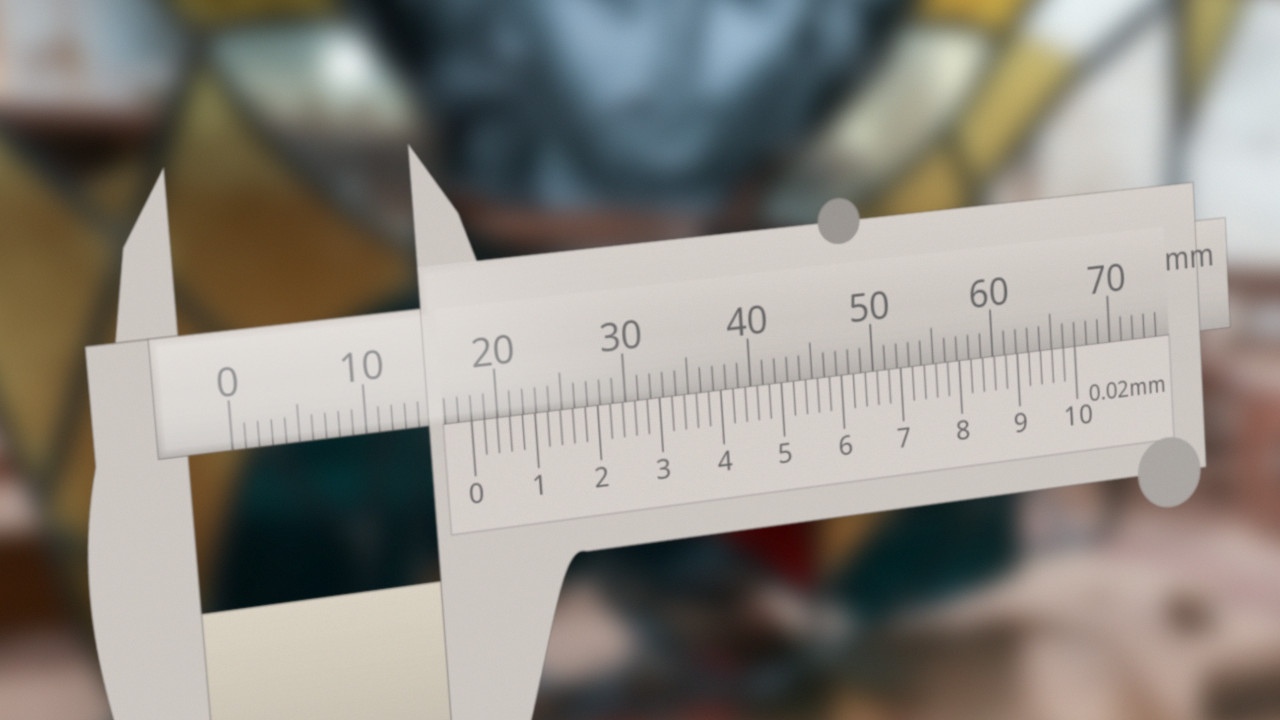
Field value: 18.0; mm
